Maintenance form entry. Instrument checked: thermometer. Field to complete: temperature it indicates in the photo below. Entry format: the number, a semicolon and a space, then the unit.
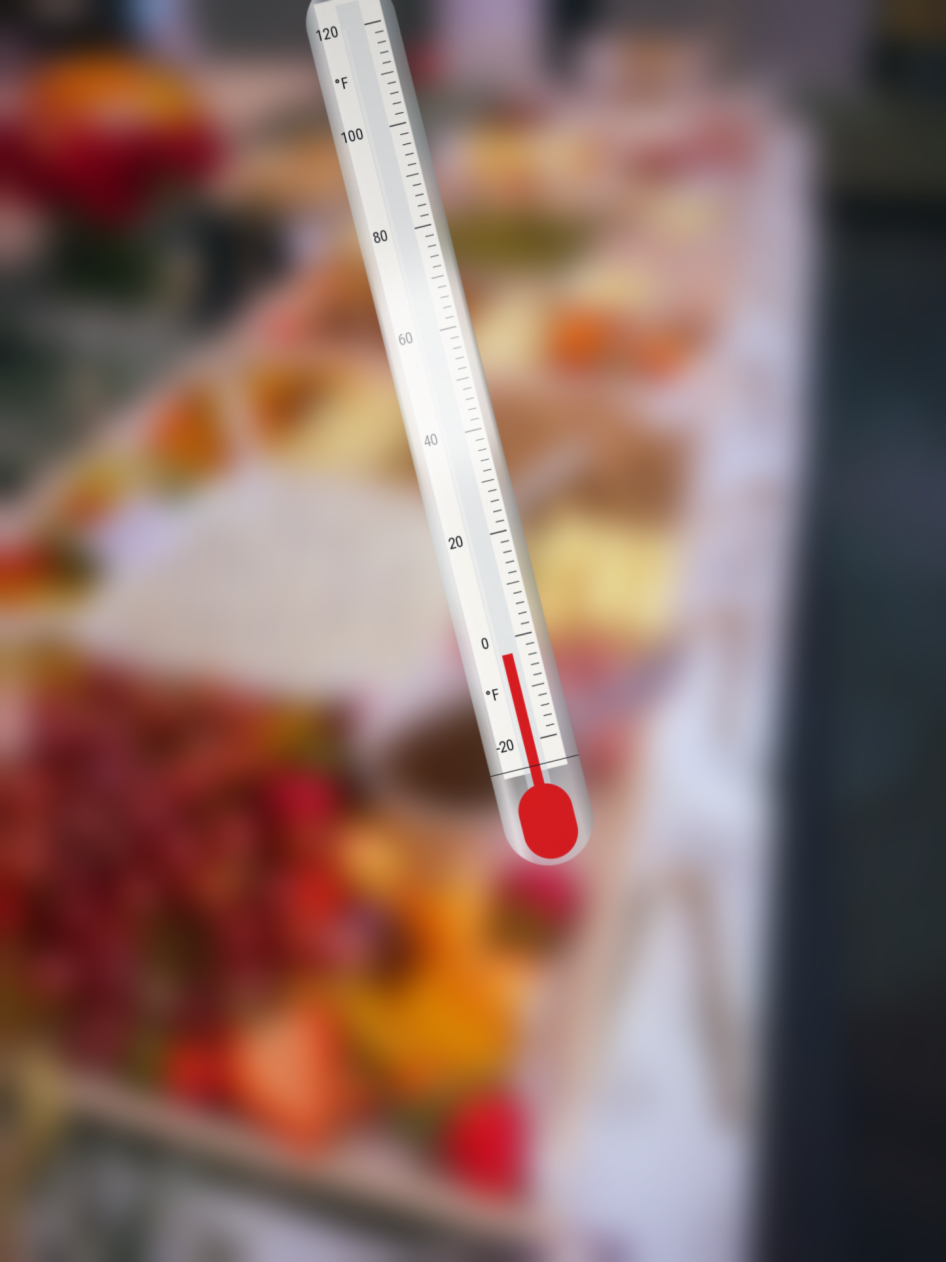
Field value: -3; °F
